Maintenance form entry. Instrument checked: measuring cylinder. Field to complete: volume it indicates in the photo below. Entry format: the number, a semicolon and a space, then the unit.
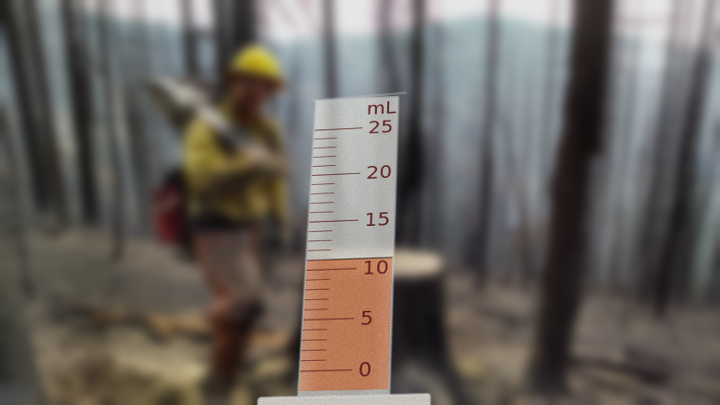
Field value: 11; mL
